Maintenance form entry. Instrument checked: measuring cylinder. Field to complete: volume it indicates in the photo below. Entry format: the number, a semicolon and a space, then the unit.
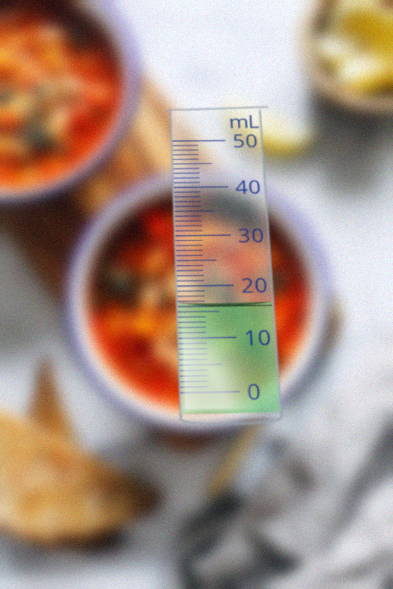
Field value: 16; mL
